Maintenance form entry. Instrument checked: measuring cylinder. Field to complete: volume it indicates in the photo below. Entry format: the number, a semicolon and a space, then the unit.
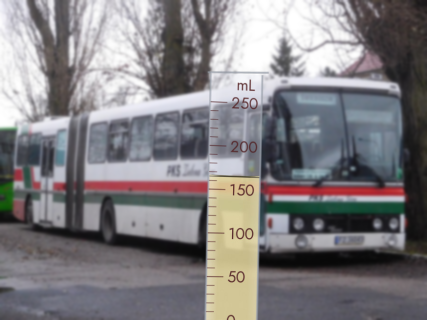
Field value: 165; mL
